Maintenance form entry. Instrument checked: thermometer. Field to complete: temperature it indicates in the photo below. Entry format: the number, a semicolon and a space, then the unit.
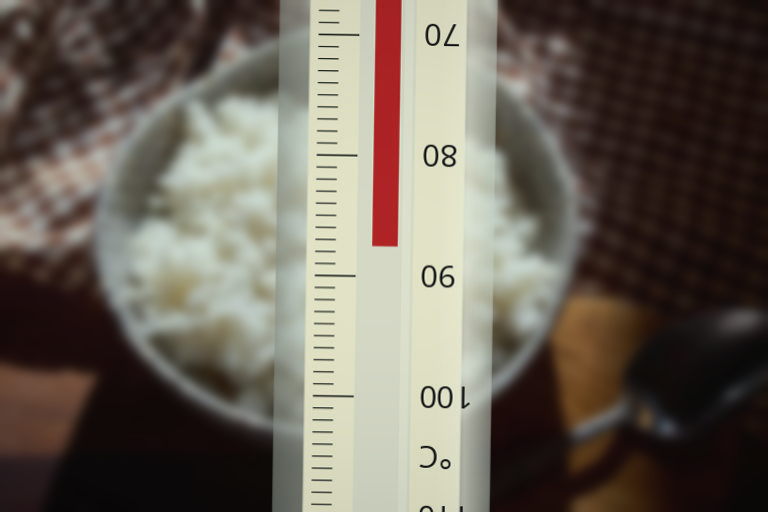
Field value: 87.5; °C
